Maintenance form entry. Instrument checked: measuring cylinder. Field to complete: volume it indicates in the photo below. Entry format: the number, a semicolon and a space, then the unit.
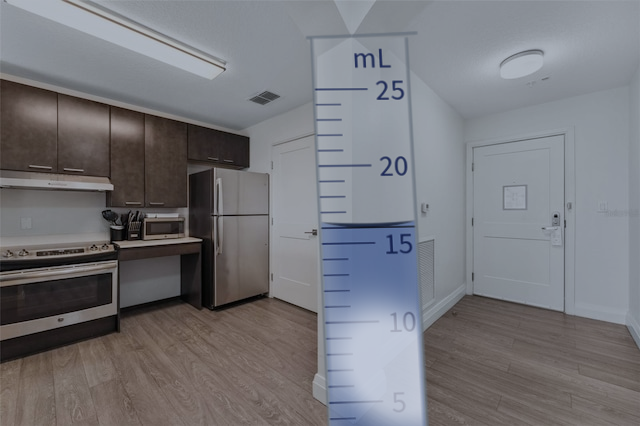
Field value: 16; mL
